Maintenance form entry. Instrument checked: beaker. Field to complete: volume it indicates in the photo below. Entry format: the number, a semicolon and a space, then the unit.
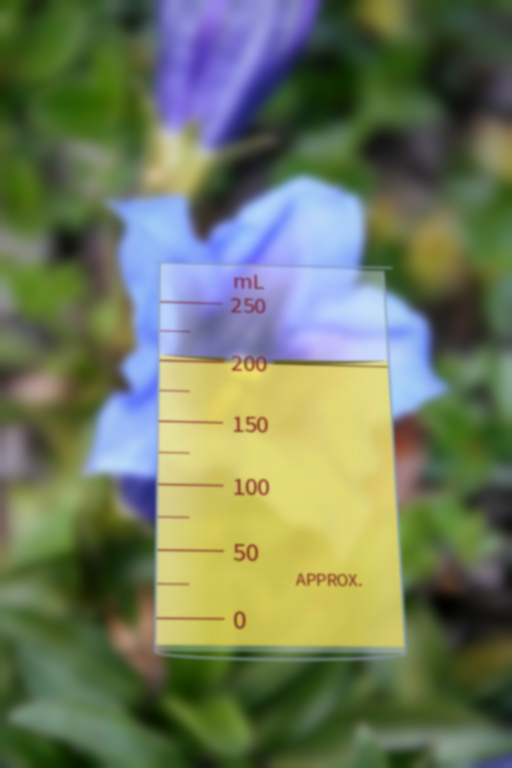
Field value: 200; mL
